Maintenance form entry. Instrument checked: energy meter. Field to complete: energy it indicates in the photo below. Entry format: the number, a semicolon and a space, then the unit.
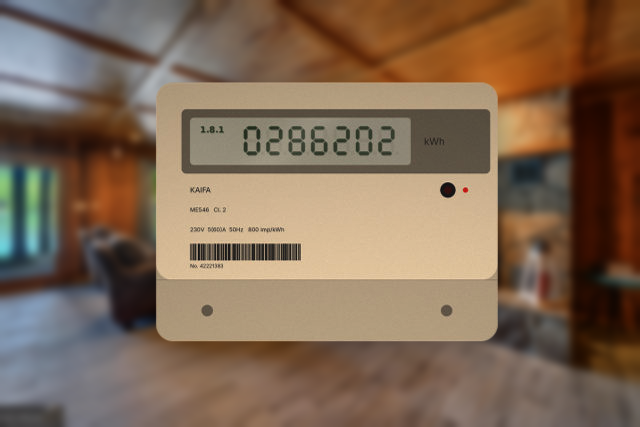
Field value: 286202; kWh
